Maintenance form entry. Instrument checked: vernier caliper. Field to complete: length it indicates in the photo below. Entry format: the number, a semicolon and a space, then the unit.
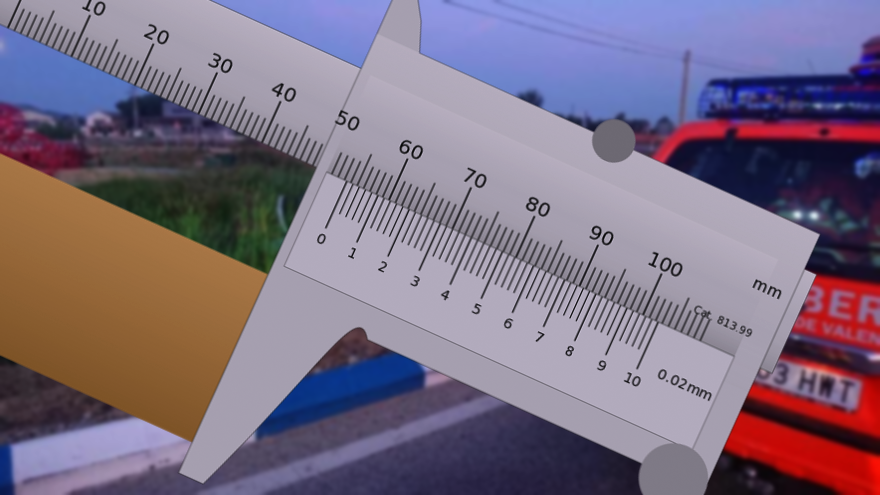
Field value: 53.4; mm
